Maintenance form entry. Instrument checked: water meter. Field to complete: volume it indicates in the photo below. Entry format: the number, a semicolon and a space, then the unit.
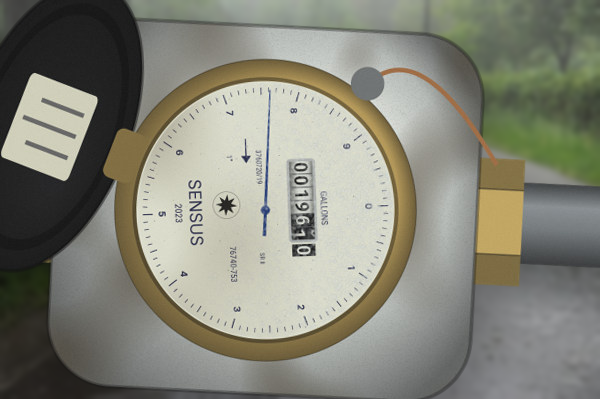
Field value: 19607.6; gal
